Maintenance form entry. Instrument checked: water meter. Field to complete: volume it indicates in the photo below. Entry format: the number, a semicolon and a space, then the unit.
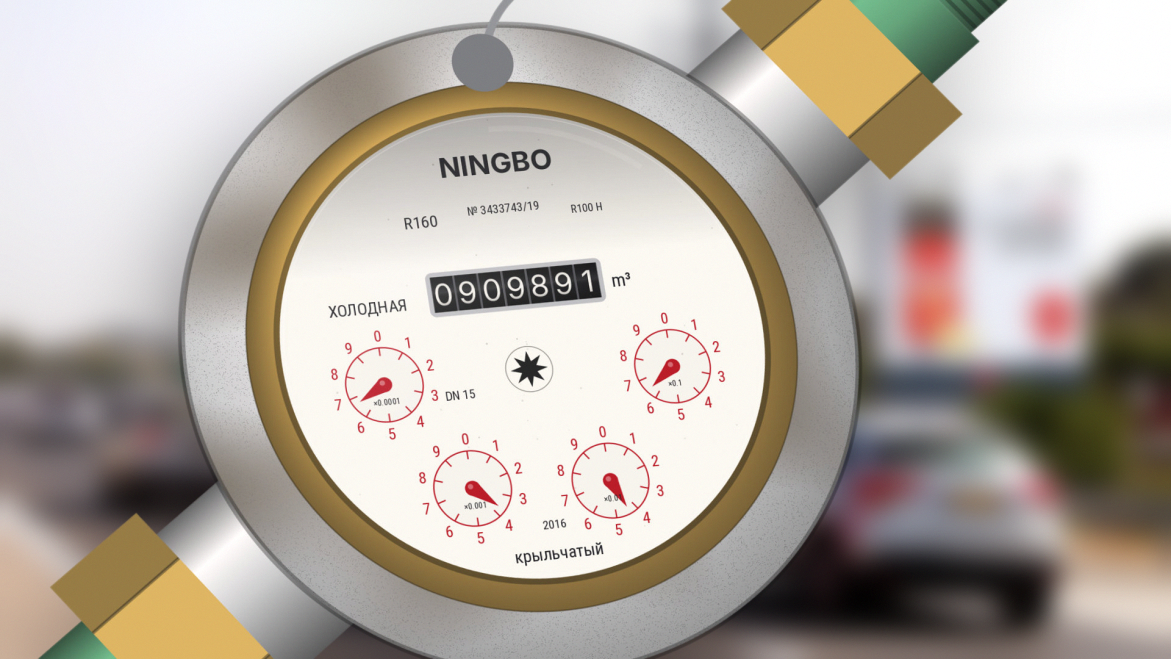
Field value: 909891.6436; m³
